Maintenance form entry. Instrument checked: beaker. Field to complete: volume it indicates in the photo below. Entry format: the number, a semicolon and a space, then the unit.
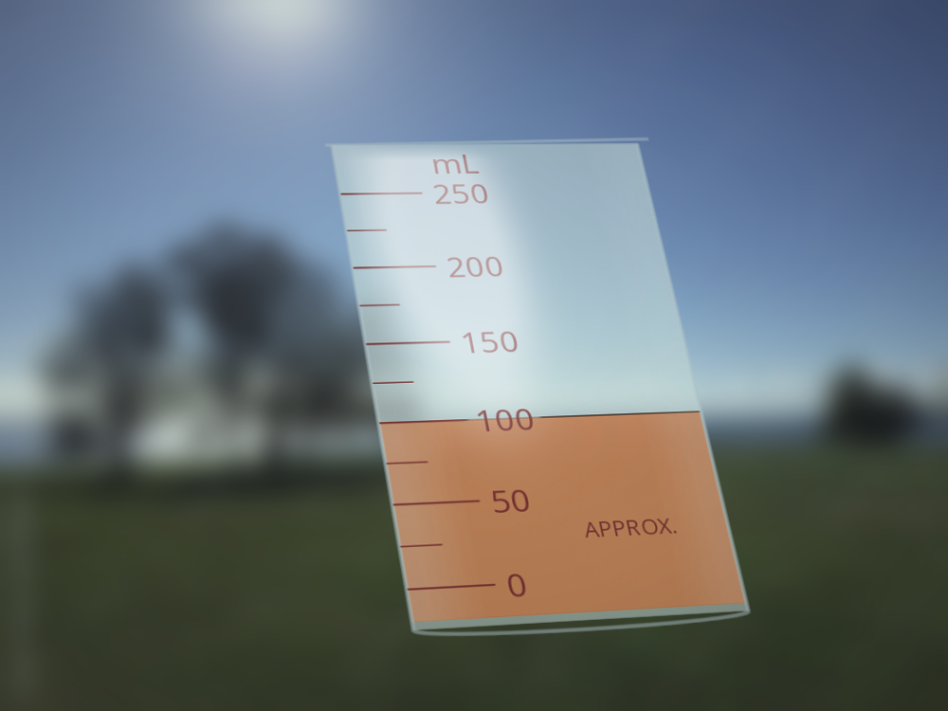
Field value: 100; mL
